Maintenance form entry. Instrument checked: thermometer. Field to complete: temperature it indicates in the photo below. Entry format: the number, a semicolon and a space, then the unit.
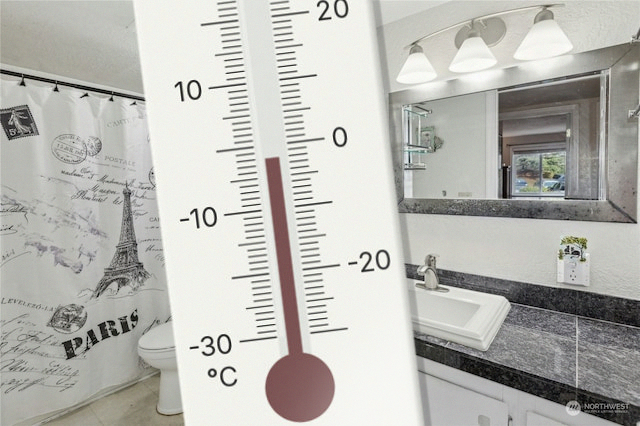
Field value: -2; °C
